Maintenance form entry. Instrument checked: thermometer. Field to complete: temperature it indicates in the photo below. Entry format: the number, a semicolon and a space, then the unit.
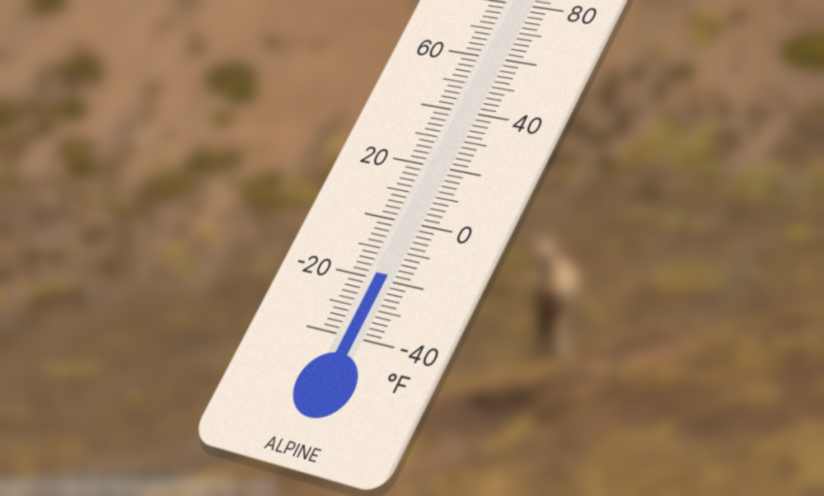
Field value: -18; °F
